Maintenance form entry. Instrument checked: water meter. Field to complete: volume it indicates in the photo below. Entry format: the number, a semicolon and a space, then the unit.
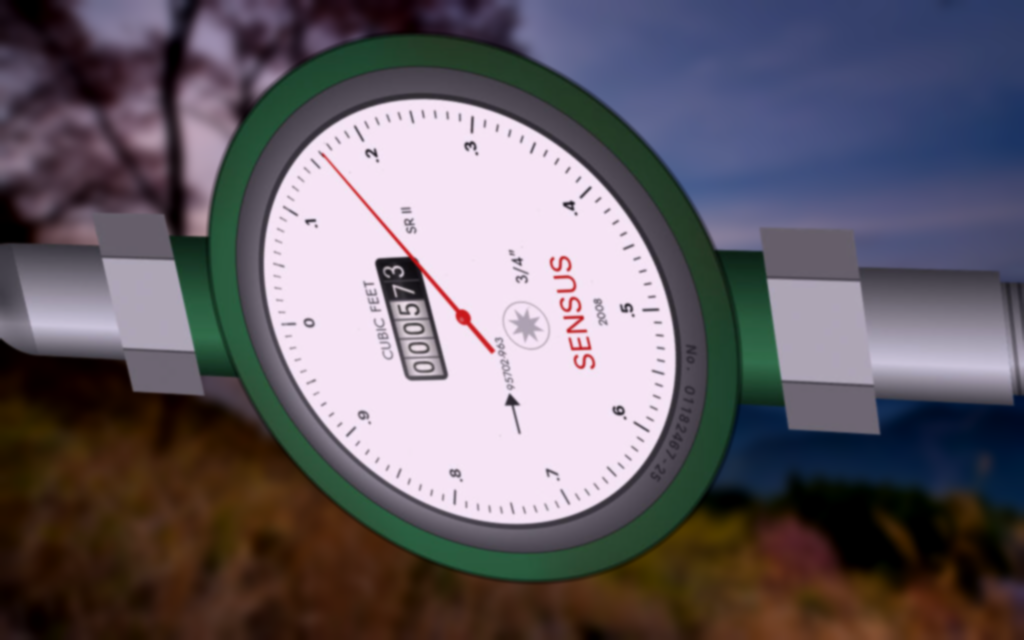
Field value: 573.16; ft³
